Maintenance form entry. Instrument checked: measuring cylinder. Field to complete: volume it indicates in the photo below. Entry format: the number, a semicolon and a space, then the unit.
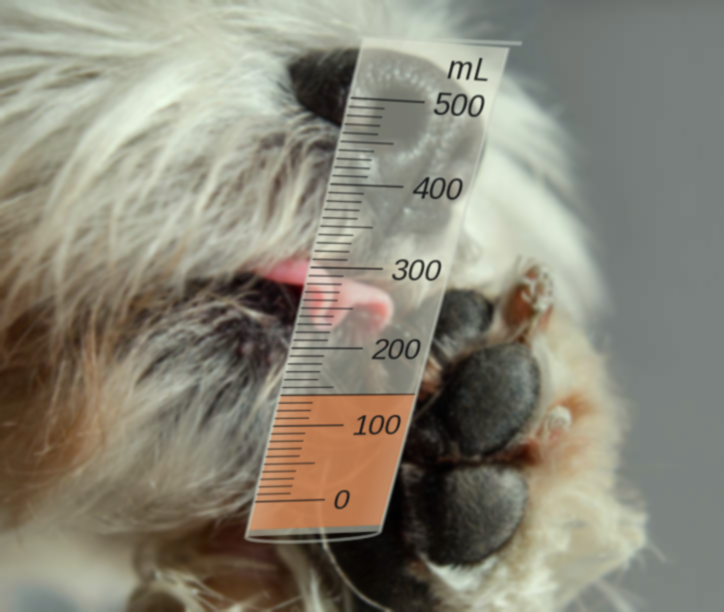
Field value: 140; mL
